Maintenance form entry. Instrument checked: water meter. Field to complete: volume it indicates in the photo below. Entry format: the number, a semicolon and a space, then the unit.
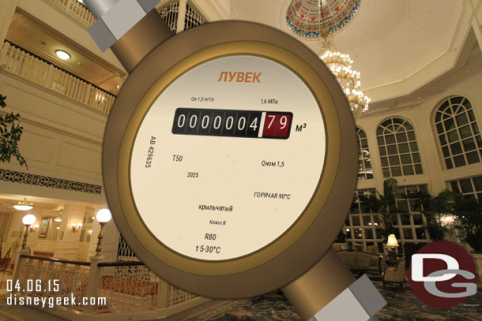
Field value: 4.79; m³
